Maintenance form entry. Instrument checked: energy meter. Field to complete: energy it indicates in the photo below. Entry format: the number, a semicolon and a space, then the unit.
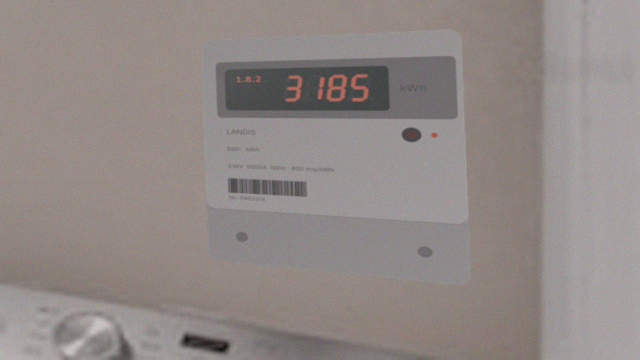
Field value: 3185; kWh
